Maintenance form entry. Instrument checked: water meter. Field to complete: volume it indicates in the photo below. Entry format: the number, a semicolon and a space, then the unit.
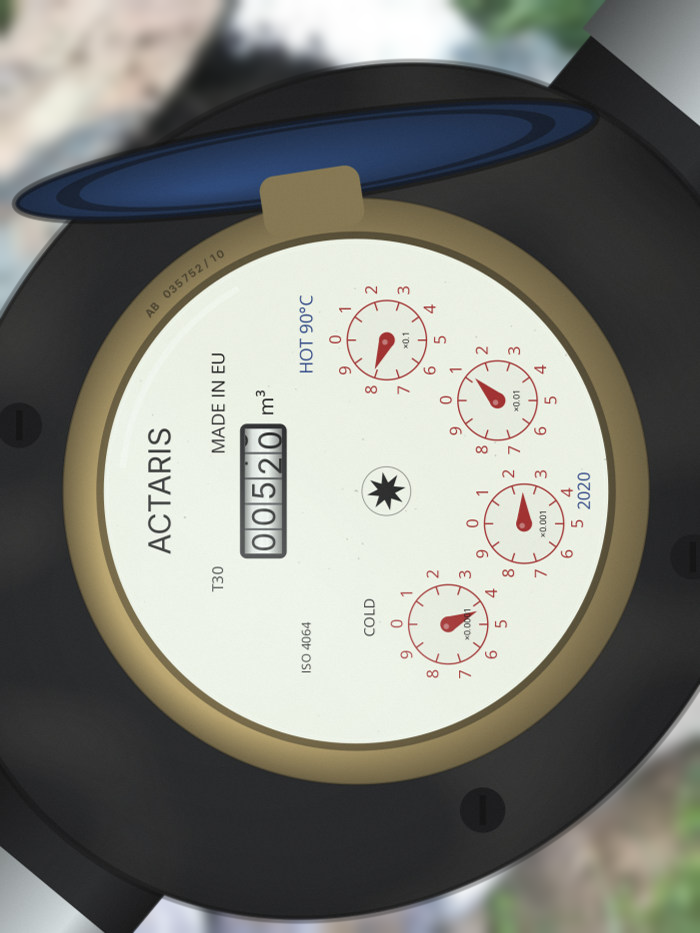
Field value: 519.8124; m³
